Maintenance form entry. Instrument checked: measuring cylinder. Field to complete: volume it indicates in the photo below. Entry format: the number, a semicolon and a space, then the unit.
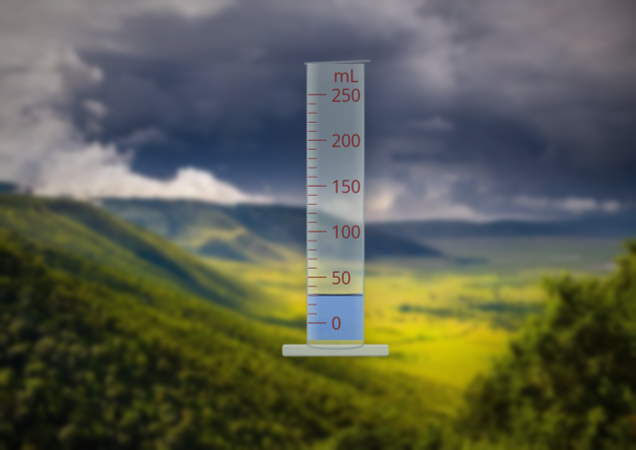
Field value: 30; mL
